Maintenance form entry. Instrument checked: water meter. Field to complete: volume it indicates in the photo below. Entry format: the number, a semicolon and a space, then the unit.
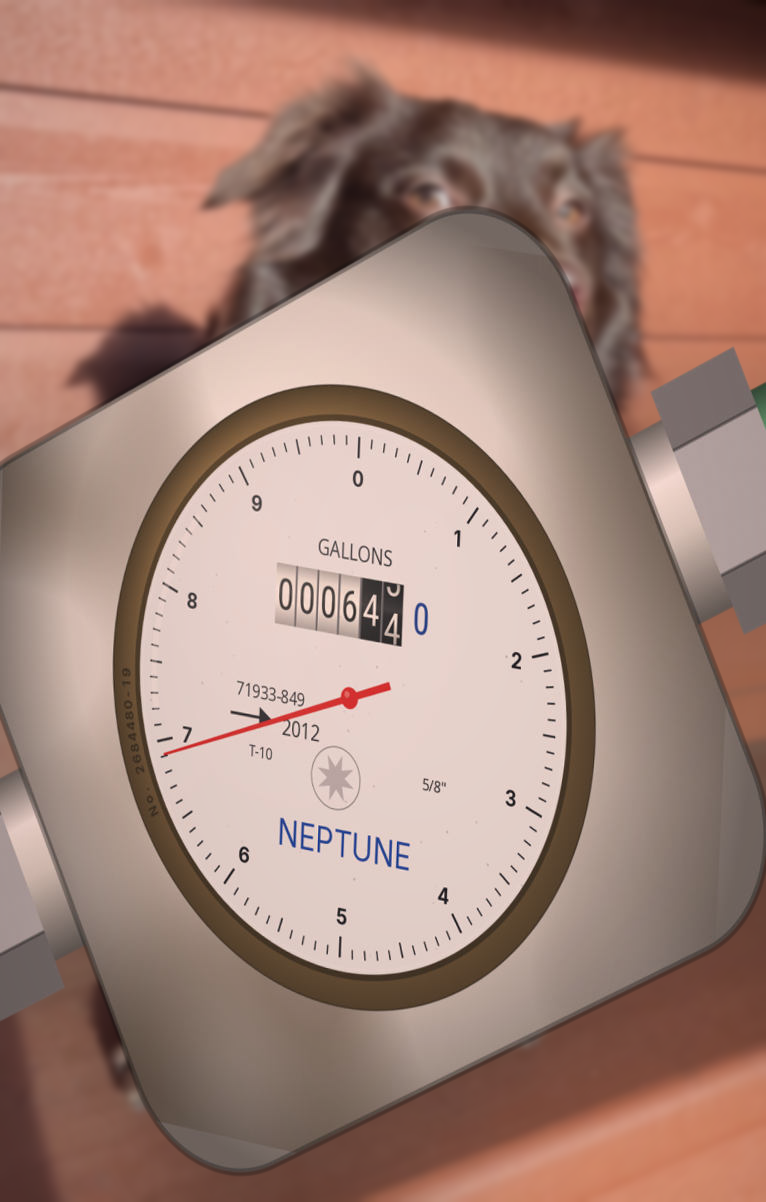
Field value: 6436.9; gal
